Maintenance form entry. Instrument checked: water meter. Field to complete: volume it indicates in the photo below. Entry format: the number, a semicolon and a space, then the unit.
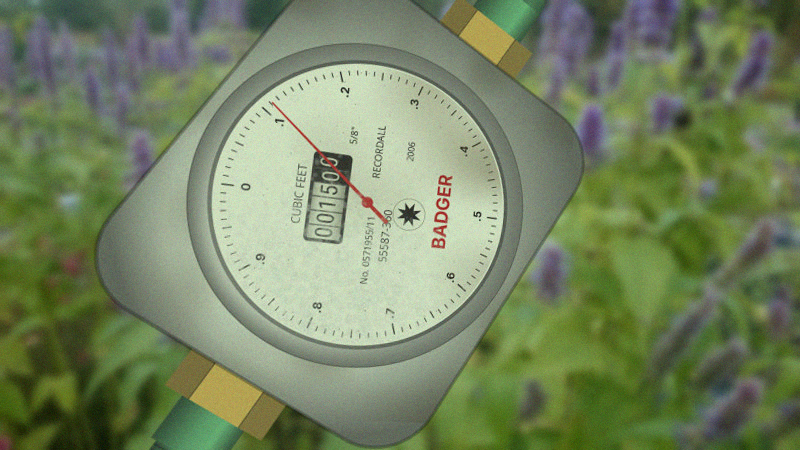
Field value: 1500.11; ft³
